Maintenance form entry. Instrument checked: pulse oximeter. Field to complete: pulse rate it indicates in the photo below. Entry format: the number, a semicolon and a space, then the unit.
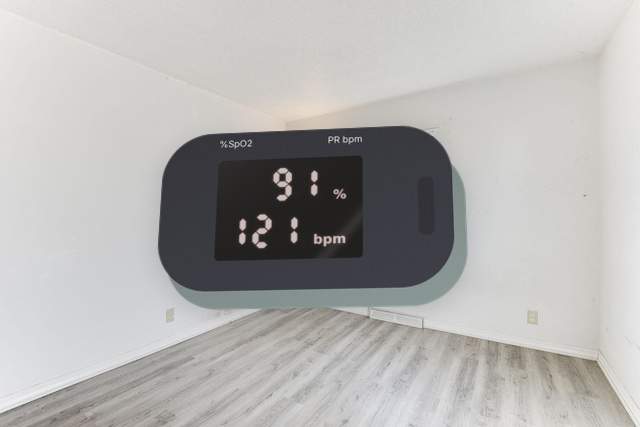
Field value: 121; bpm
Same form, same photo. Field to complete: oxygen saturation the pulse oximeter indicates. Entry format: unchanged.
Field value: 91; %
